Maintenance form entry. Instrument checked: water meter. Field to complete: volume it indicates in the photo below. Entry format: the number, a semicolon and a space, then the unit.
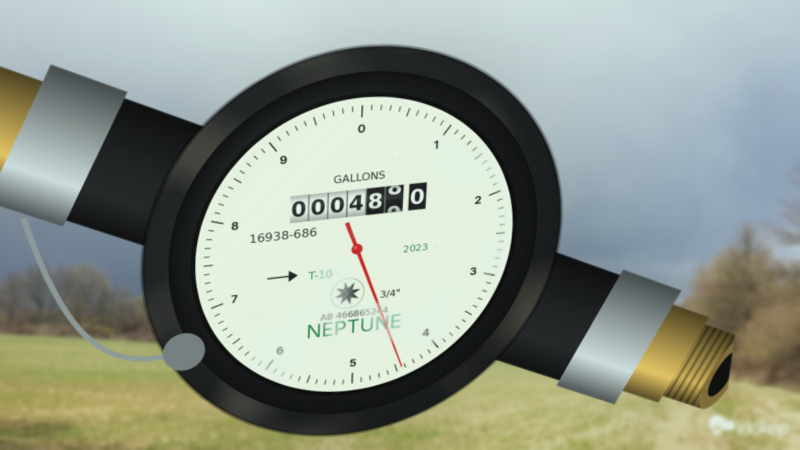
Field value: 4884.4; gal
